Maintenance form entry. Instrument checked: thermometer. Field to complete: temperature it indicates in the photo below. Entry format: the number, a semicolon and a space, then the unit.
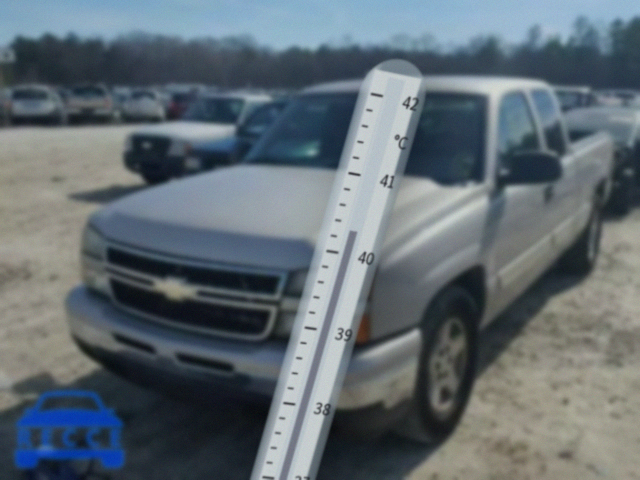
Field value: 40.3; °C
